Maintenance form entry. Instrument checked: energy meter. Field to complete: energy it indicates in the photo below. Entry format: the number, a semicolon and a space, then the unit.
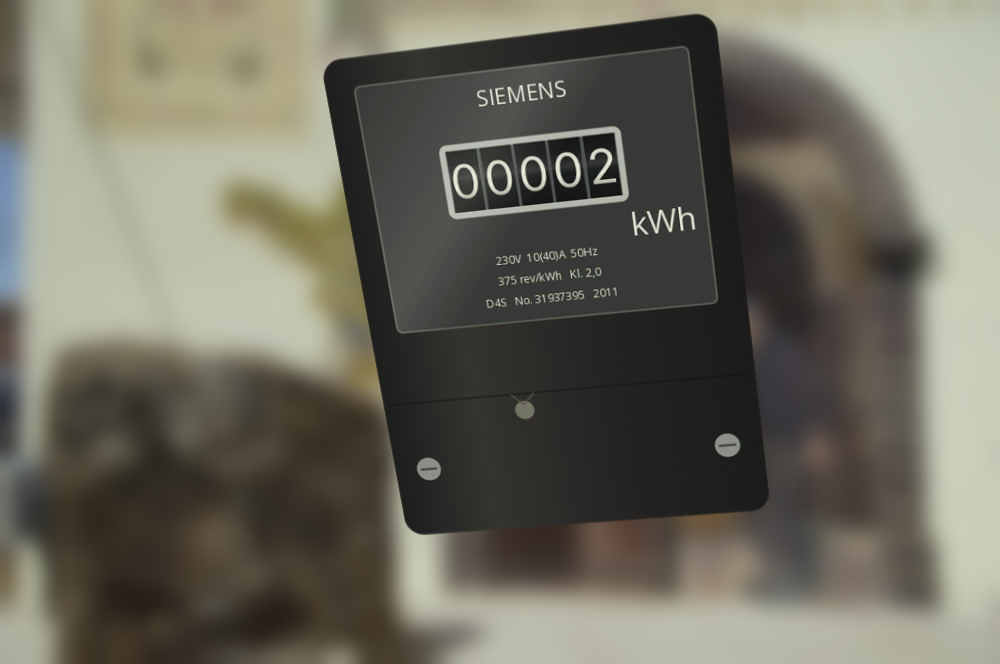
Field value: 2; kWh
